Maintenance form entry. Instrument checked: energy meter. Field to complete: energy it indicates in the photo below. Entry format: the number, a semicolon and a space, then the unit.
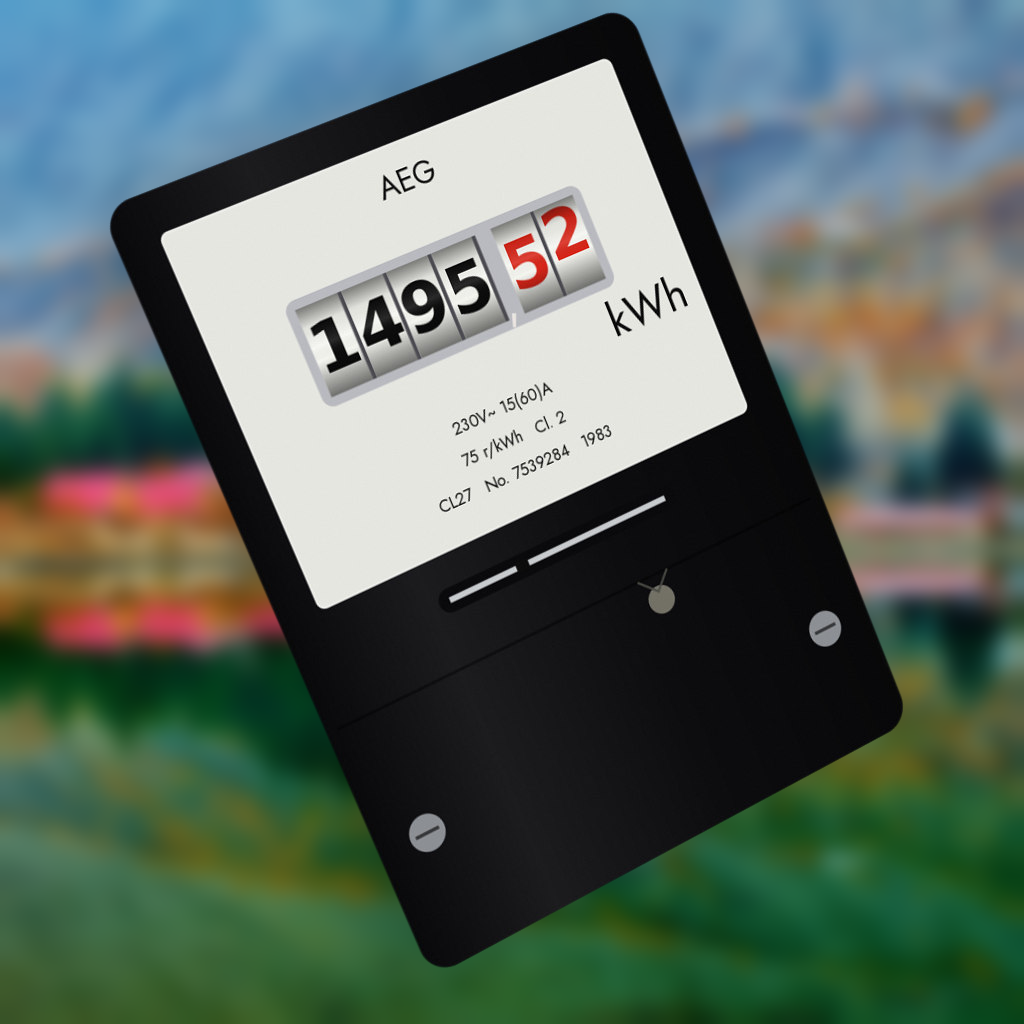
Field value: 1495.52; kWh
